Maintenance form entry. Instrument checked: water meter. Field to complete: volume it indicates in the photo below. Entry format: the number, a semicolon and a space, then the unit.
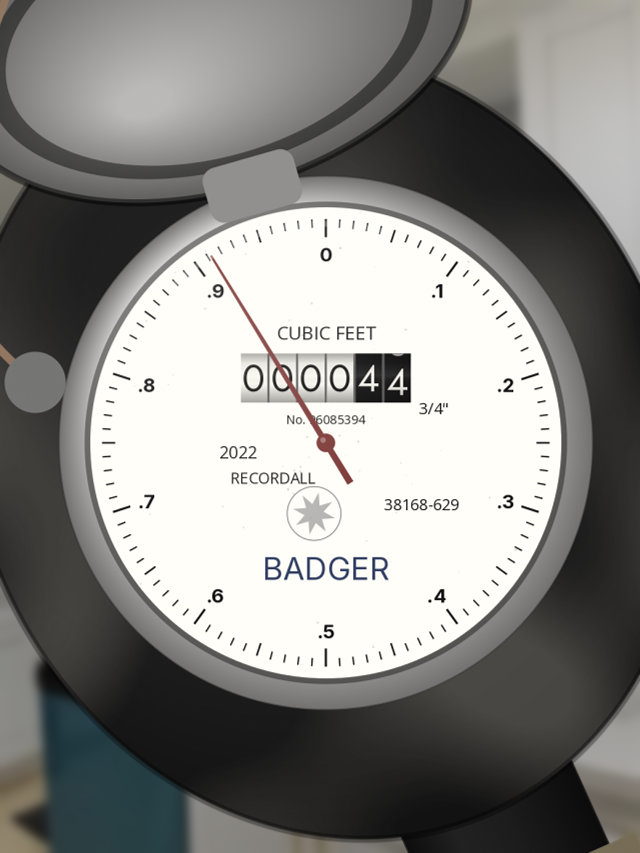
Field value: 43.91; ft³
